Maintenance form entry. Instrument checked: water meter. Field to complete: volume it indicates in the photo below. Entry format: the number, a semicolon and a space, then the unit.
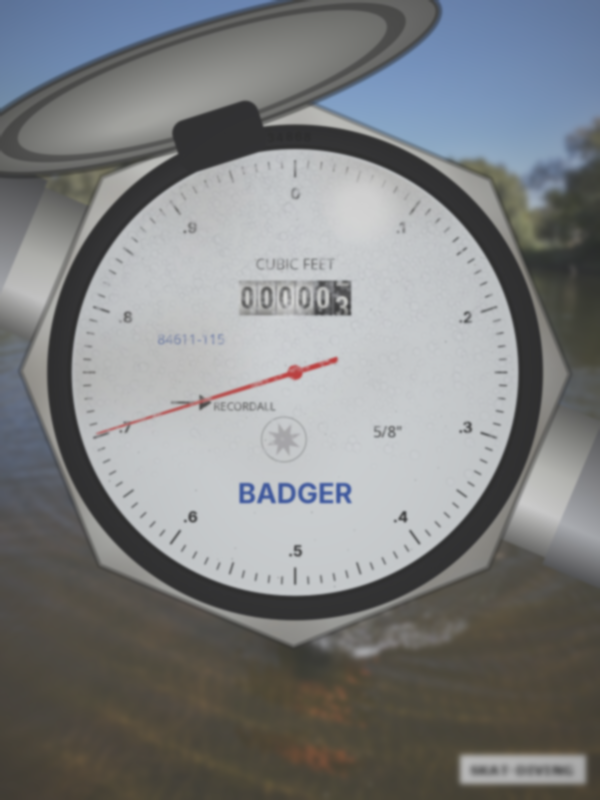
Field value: 2.70; ft³
